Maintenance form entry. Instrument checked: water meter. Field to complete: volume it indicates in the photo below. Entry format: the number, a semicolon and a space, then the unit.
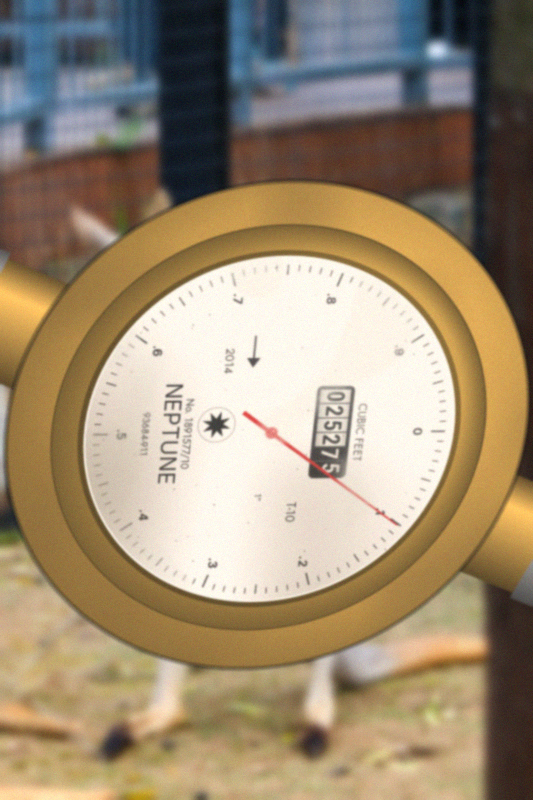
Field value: 25275.10; ft³
